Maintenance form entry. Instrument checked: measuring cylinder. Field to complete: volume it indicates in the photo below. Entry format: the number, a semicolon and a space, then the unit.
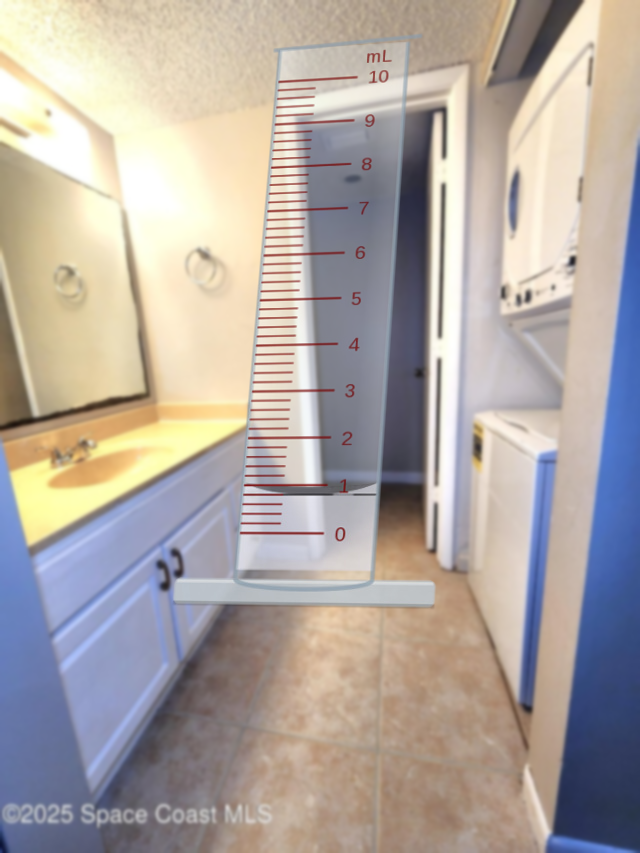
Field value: 0.8; mL
